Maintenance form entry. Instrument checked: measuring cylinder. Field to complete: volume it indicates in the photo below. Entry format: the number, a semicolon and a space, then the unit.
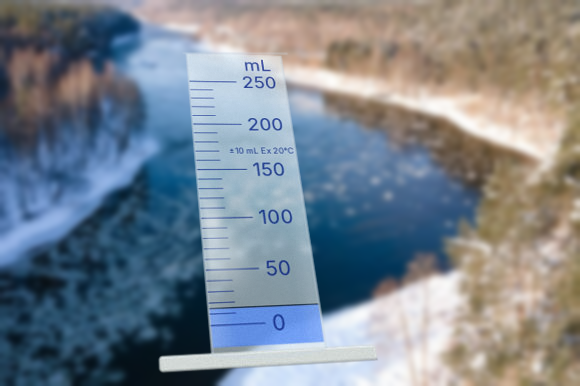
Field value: 15; mL
